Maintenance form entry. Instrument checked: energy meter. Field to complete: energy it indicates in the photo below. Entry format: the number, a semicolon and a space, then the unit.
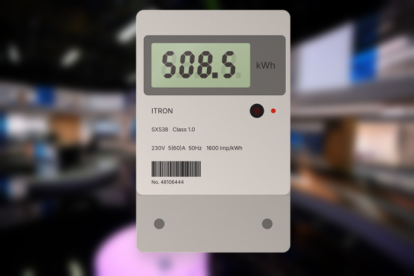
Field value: 508.5; kWh
